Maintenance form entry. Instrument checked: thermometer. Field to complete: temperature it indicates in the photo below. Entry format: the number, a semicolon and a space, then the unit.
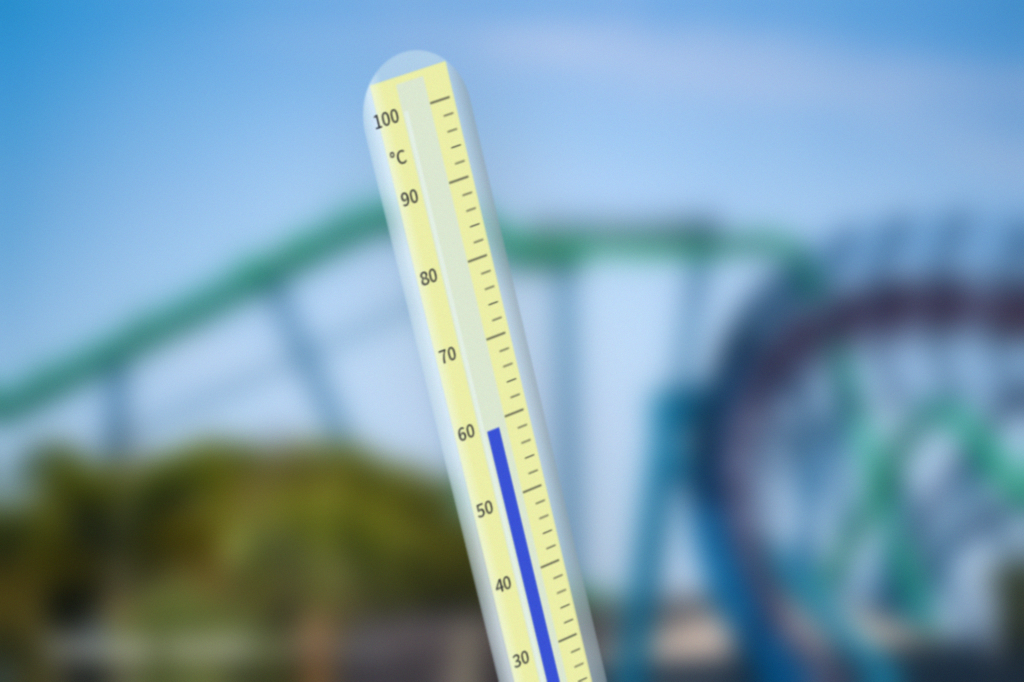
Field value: 59; °C
